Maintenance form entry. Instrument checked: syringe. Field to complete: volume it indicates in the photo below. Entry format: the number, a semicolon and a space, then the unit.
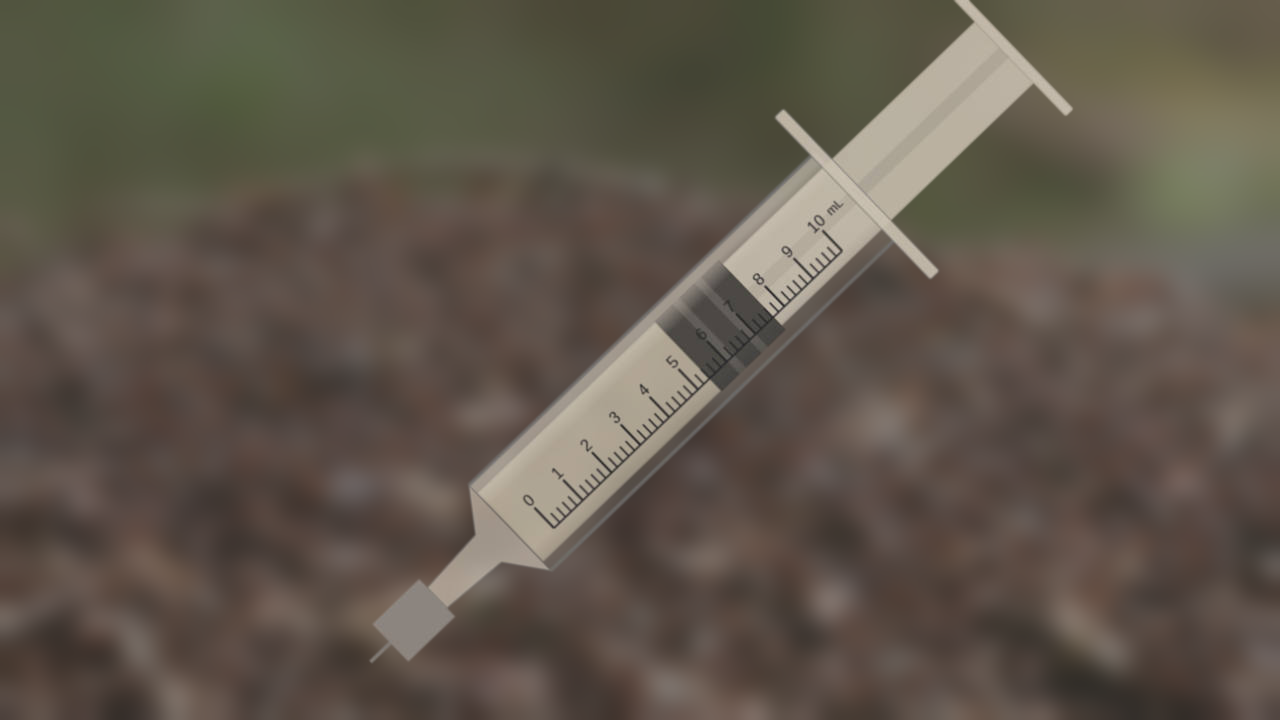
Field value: 5.4; mL
